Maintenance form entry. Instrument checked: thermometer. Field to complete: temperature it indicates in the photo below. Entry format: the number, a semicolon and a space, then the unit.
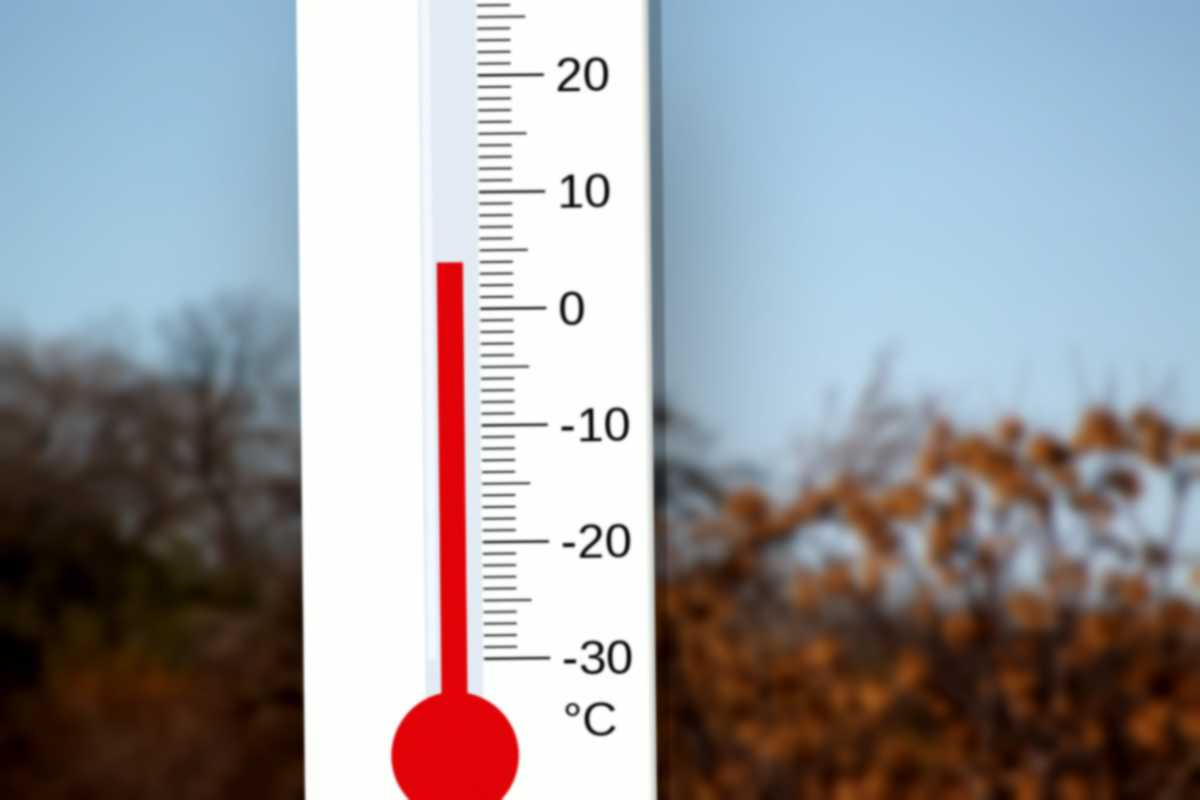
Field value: 4; °C
